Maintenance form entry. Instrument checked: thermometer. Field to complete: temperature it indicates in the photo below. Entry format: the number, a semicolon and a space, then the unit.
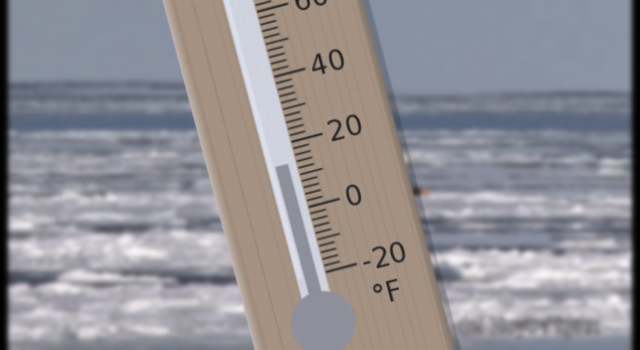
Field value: 14; °F
